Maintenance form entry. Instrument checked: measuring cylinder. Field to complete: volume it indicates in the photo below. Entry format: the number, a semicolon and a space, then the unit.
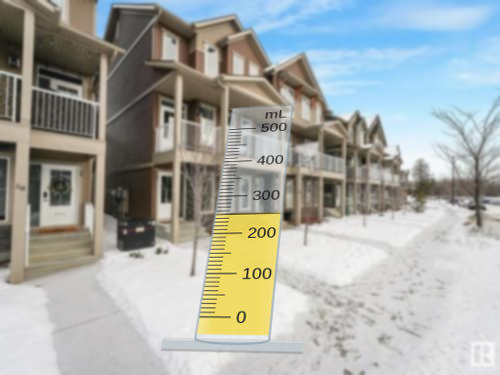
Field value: 250; mL
